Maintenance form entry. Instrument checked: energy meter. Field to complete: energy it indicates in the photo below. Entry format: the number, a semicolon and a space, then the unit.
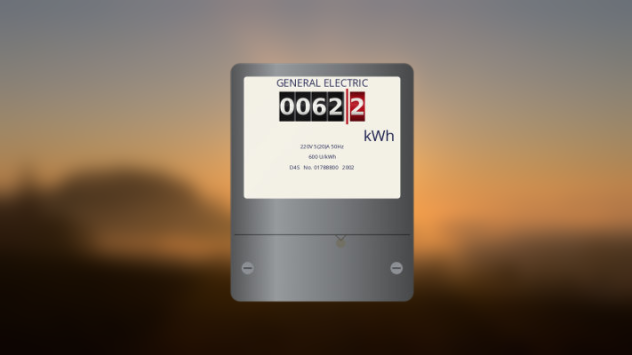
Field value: 62.2; kWh
